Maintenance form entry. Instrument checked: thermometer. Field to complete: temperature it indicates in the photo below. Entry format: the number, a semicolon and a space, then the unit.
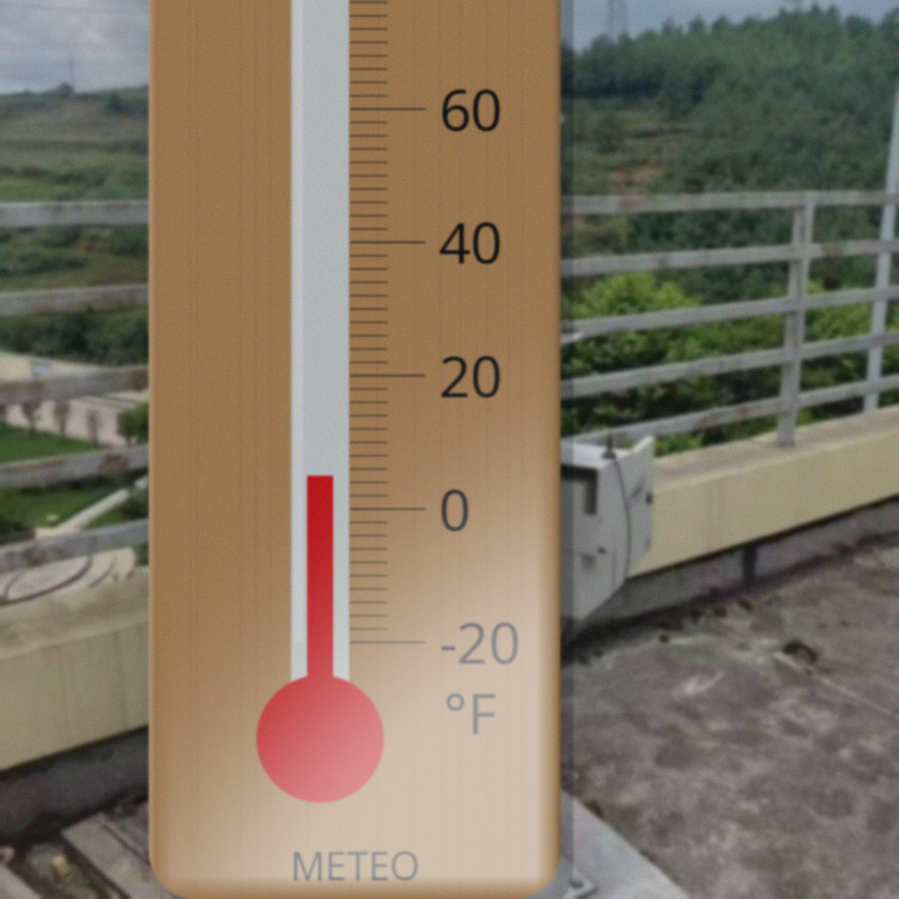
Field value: 5; °F
